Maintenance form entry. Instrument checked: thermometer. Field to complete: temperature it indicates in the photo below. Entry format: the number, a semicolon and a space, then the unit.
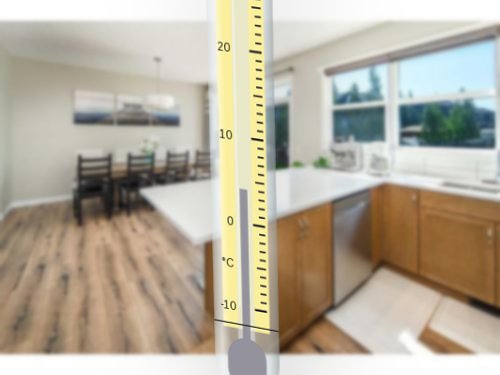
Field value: 4; °C
